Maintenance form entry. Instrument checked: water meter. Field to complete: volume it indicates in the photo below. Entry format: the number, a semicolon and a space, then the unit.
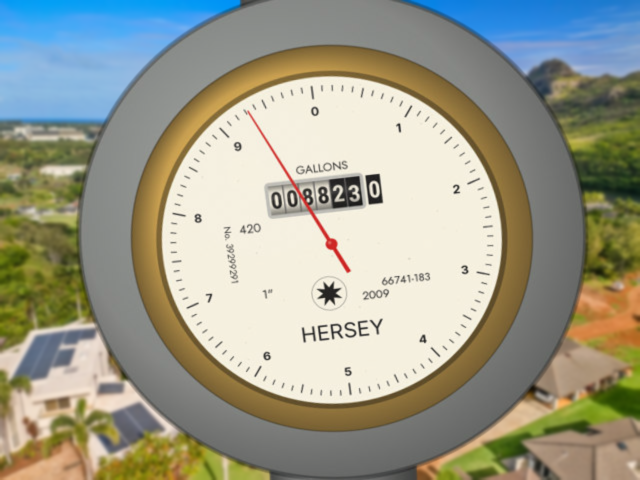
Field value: 88229.3; gal
